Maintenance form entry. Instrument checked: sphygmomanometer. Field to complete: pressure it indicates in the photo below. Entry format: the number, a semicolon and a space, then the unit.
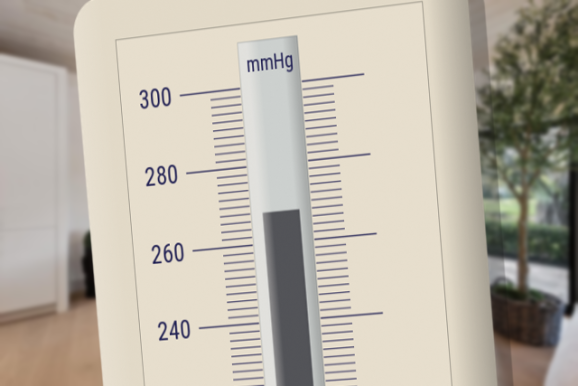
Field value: 268; mmHg
